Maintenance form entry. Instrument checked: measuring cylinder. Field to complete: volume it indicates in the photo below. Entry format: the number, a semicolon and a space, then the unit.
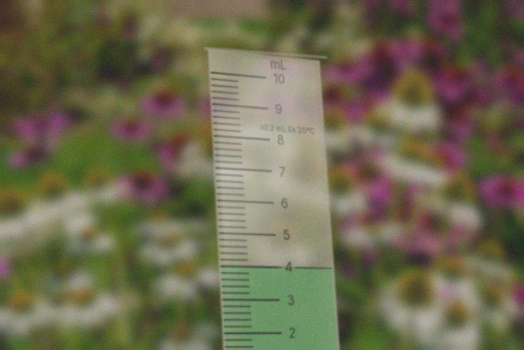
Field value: 4; mL
